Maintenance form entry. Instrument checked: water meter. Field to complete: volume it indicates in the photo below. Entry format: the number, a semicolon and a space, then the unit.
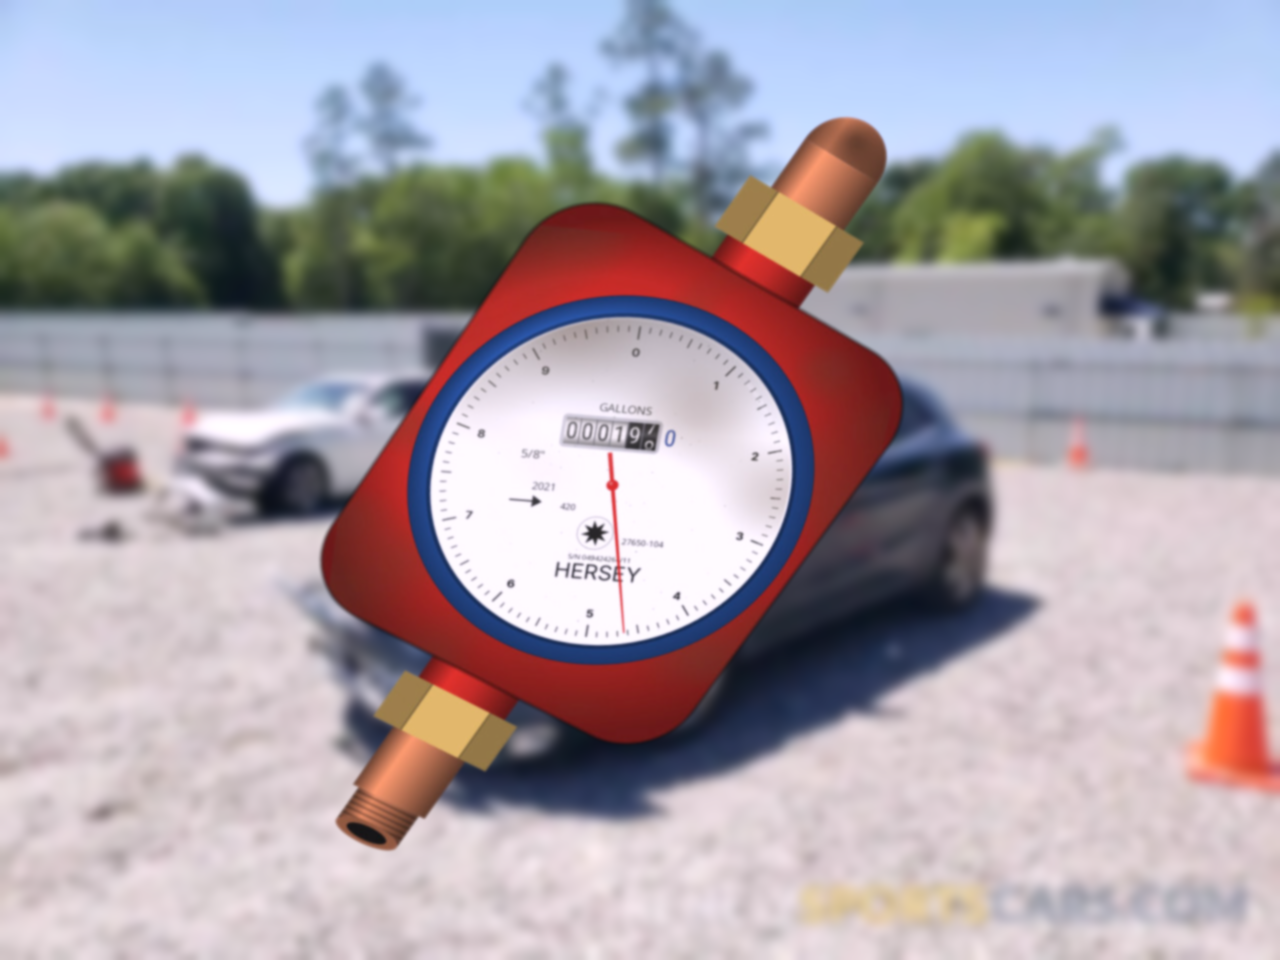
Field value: 1974.6; gal
